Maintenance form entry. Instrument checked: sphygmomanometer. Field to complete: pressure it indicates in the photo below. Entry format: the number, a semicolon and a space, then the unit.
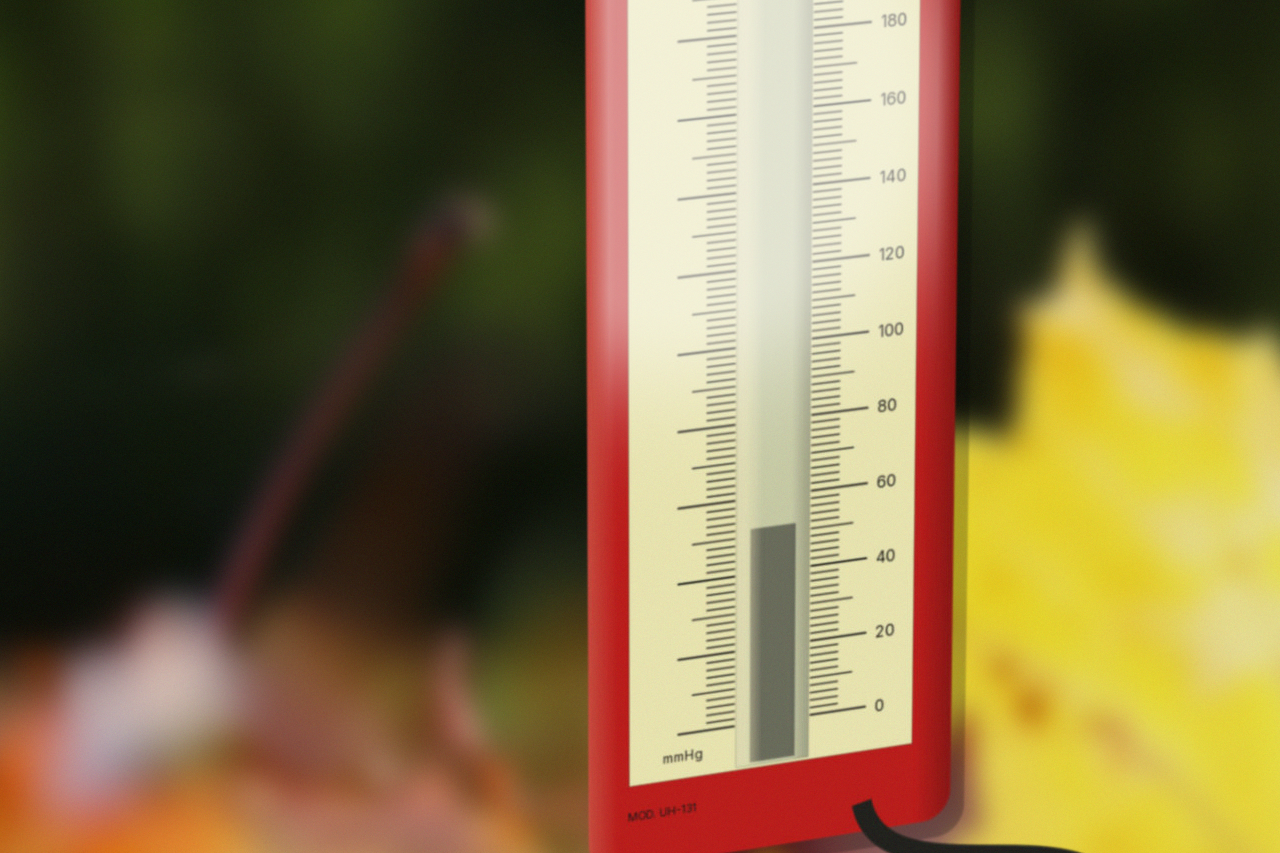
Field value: 52; mmHg
